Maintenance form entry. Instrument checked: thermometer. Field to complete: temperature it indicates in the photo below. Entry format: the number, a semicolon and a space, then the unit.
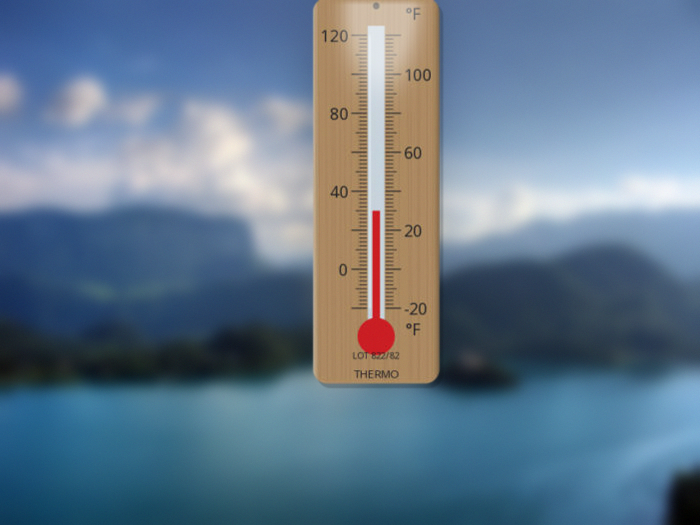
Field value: 30; °F
